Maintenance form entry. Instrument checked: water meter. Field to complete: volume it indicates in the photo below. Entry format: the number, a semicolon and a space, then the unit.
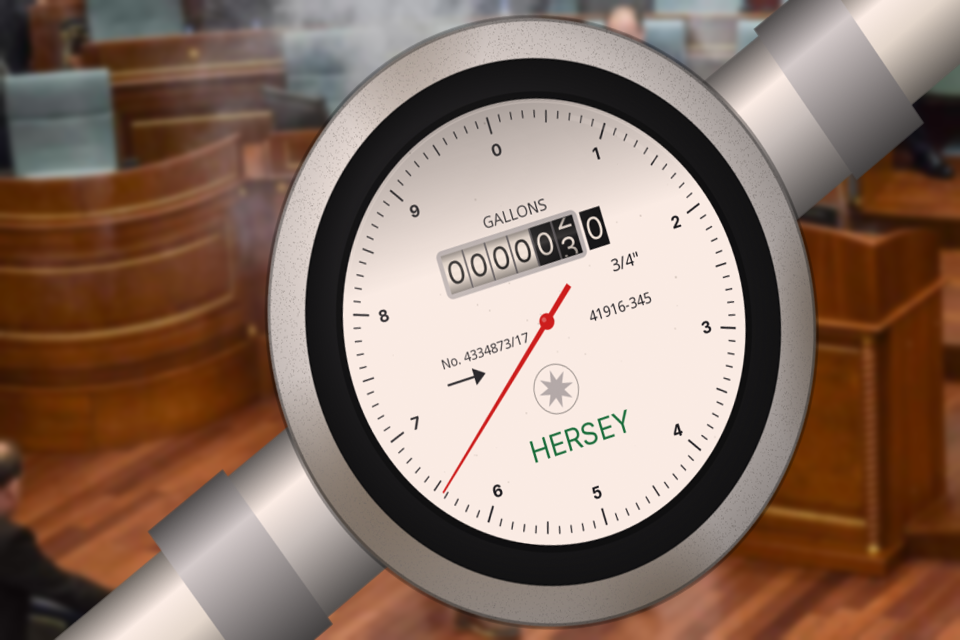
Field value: 26.4; gal
